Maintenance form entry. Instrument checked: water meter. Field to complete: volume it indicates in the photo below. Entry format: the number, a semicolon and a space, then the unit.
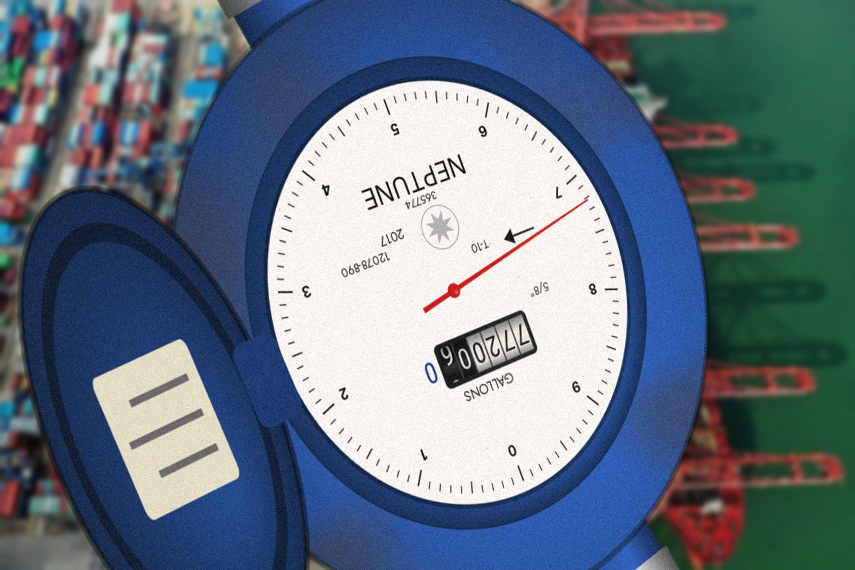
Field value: 7720057.2; gal
